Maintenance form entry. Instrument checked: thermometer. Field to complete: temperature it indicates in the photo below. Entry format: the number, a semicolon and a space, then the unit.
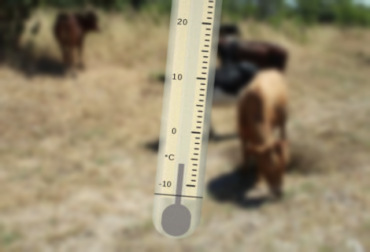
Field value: -6; °C
